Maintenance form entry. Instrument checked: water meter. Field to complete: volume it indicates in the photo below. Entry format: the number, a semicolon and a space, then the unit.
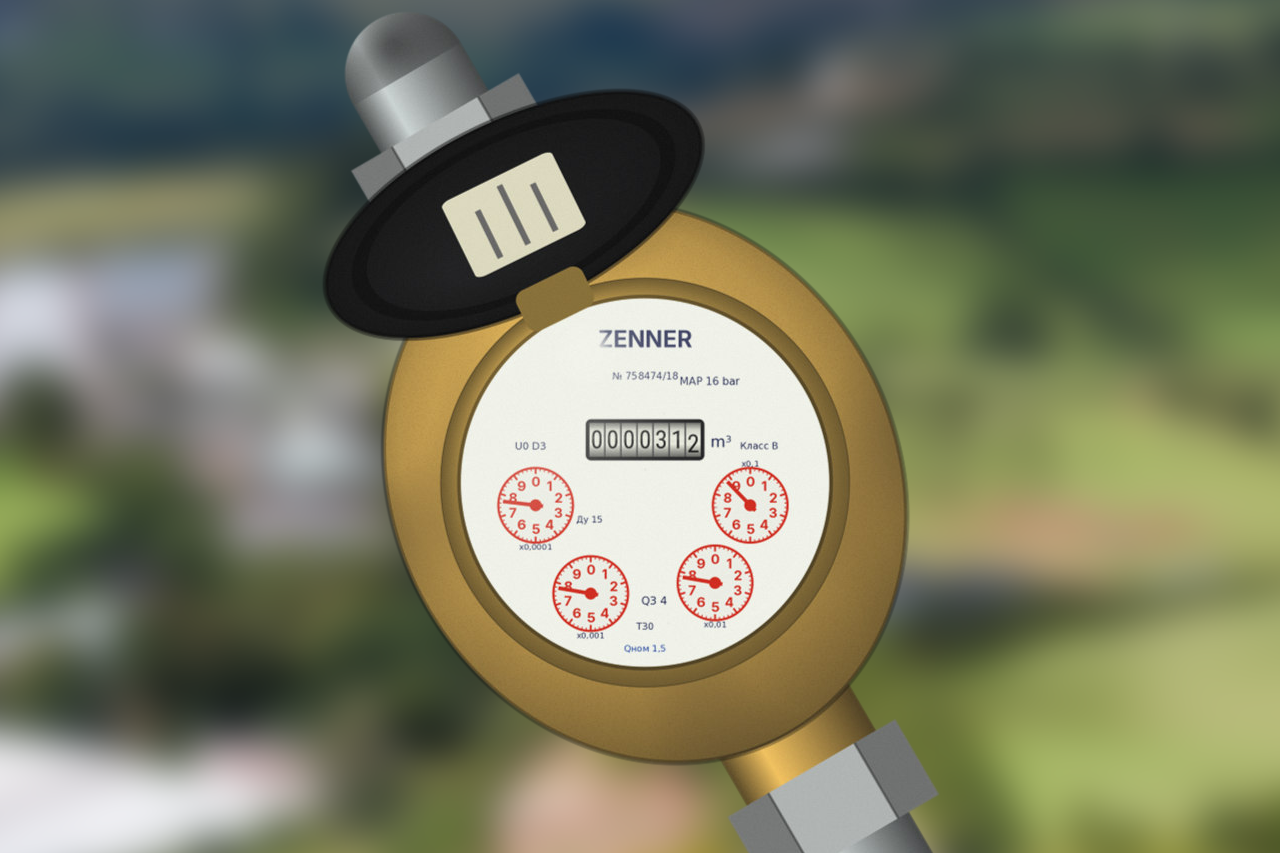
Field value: 311.8777; m³
